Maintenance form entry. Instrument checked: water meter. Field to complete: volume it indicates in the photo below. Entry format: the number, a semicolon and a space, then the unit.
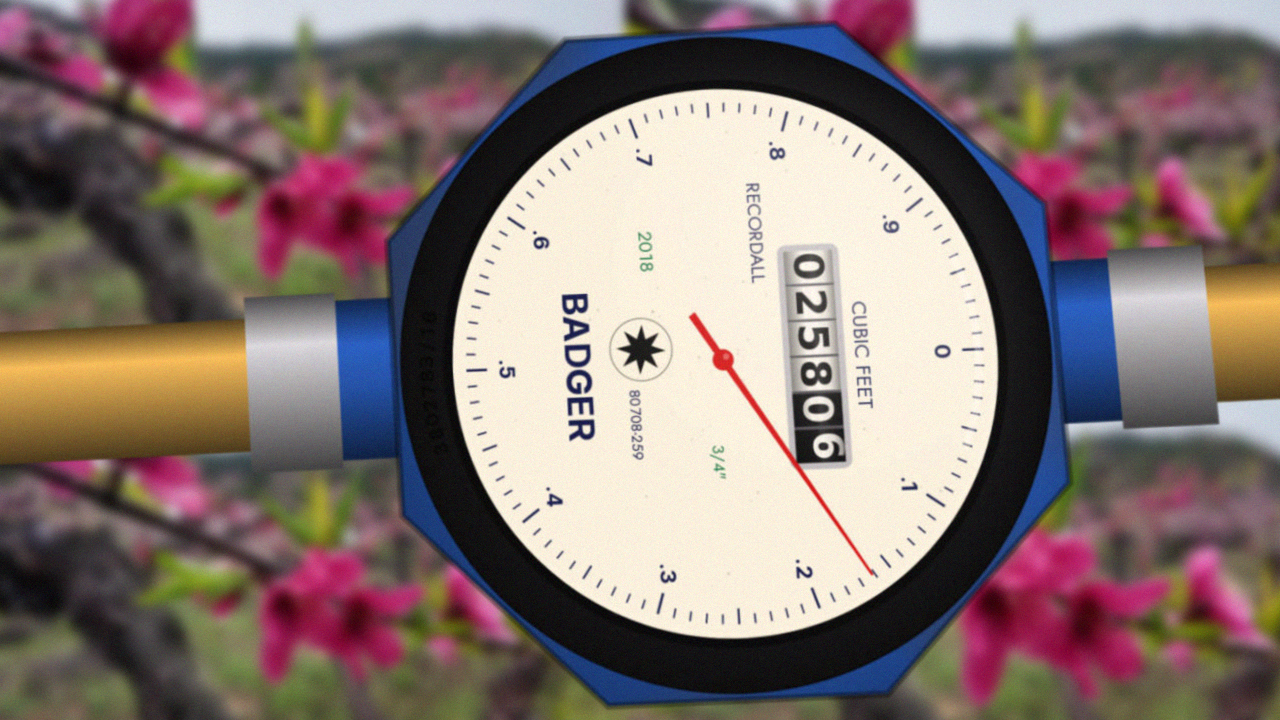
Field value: 25806.16; ft³
